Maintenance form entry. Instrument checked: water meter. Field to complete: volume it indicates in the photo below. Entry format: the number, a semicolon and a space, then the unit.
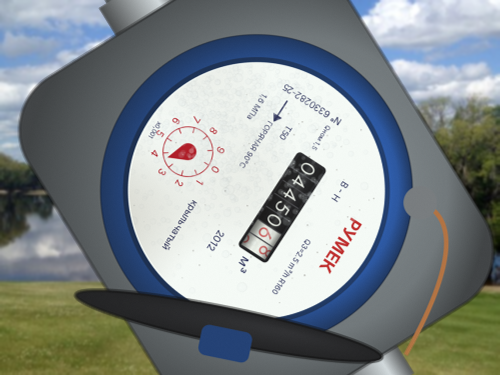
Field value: 4450.683; m³
